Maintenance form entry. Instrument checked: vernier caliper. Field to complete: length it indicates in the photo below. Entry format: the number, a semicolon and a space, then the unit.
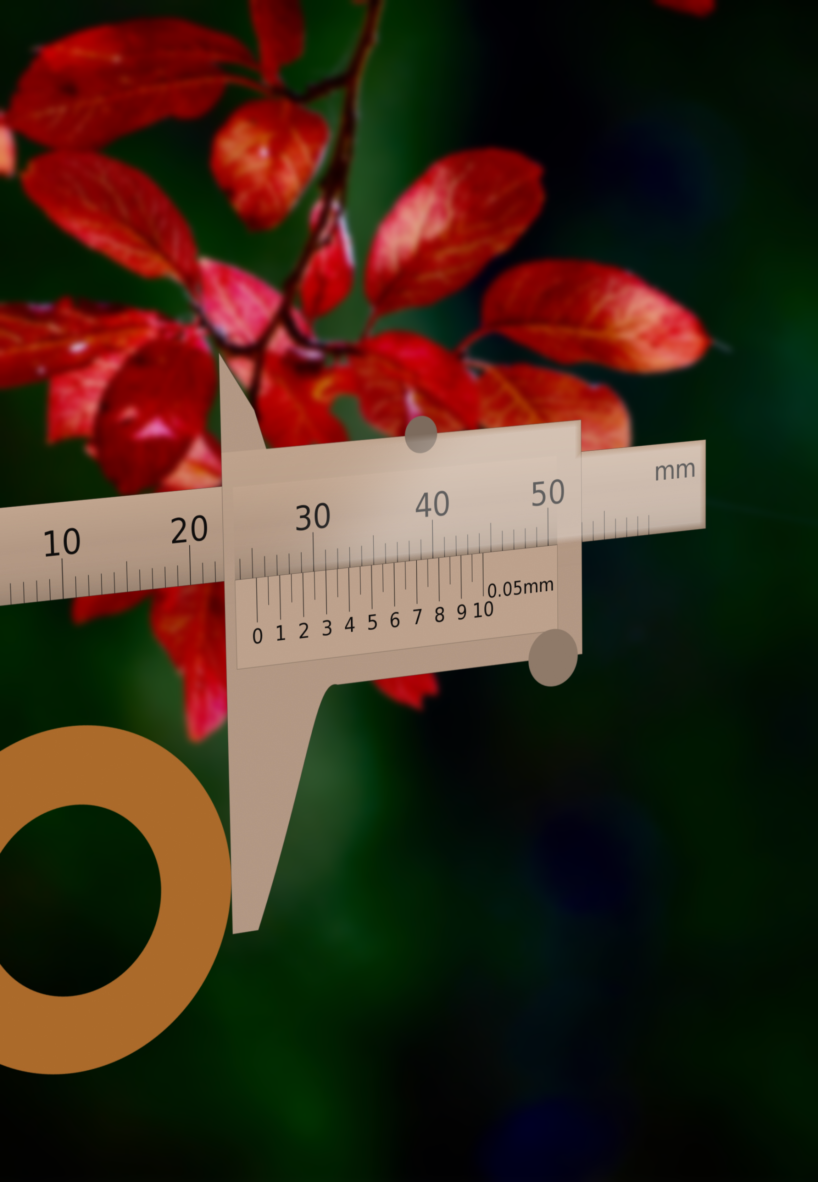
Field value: 25.3; mm
